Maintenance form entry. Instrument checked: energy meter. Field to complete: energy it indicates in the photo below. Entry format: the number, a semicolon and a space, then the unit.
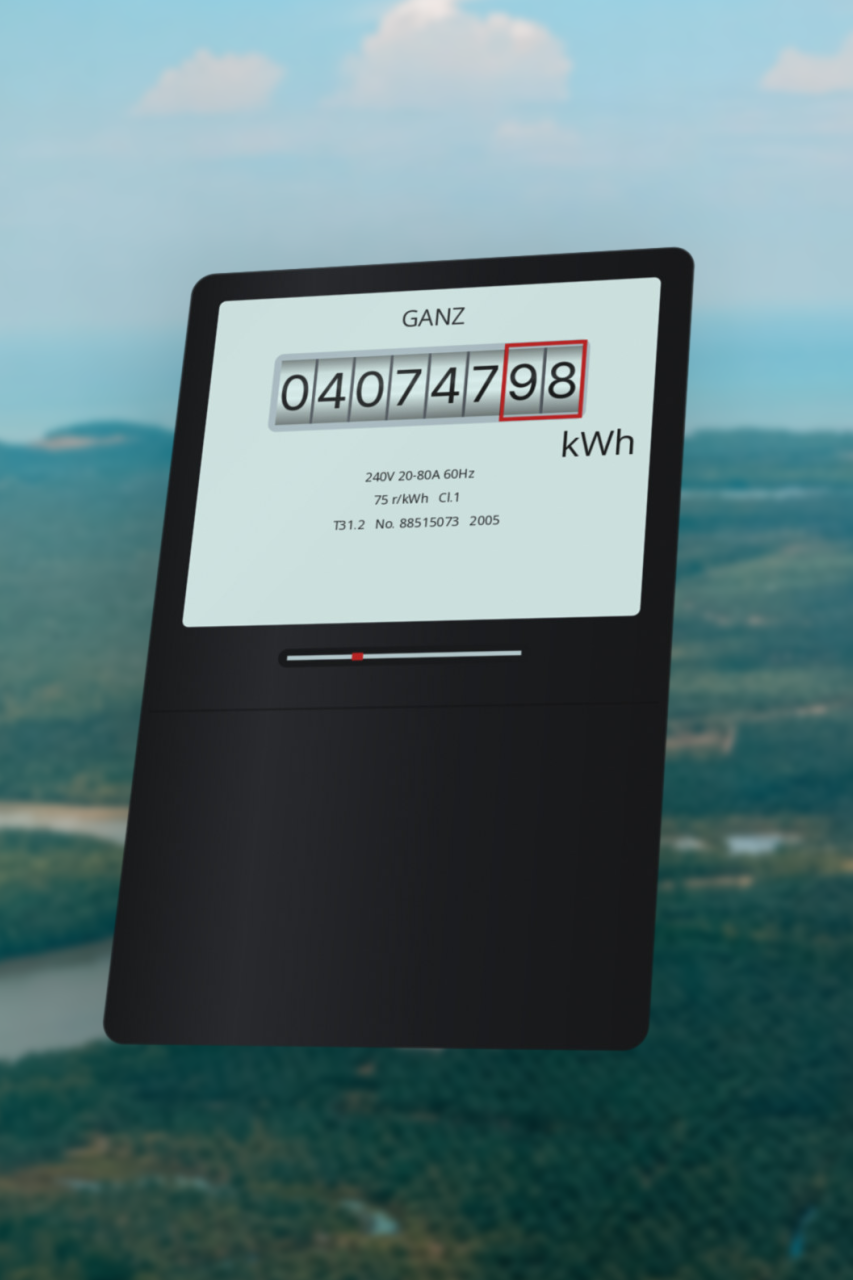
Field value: 40747.98; kWh
